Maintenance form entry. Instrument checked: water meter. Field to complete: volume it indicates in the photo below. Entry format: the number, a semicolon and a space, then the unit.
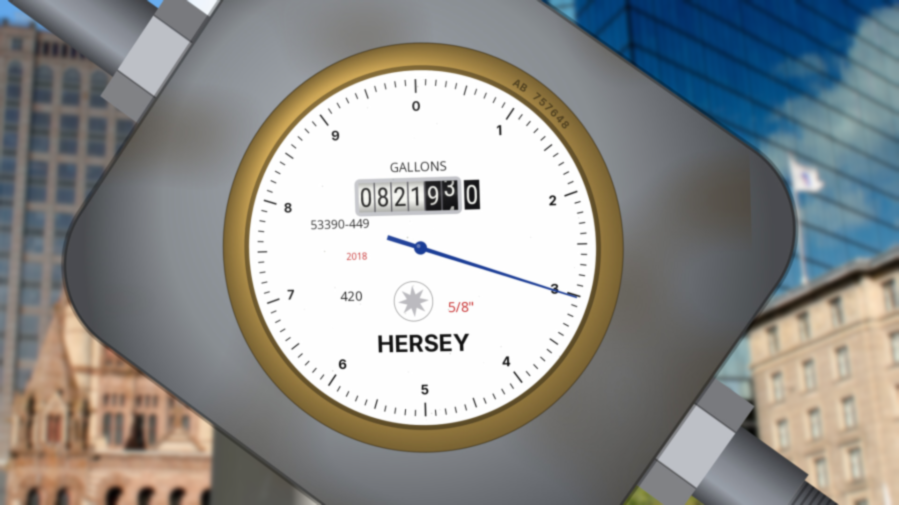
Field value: 821933.0; gal
